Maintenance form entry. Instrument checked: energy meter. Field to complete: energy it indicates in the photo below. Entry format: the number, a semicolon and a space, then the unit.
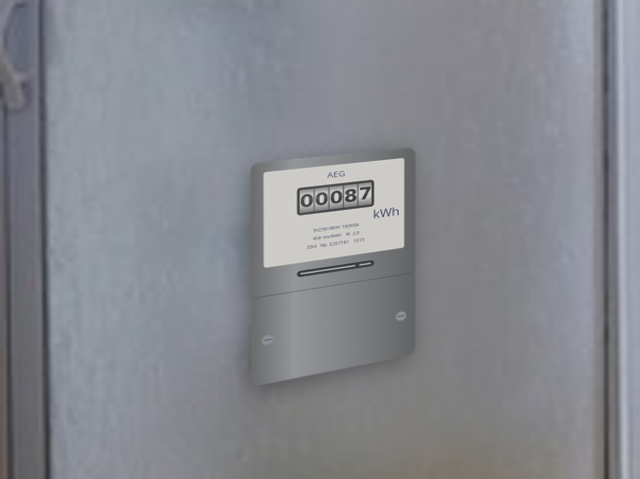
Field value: 87; kWh
